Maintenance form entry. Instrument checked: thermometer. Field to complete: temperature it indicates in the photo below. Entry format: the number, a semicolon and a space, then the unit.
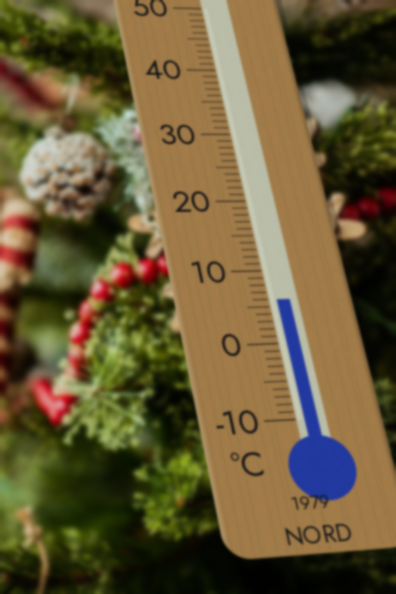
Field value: 6; °C
